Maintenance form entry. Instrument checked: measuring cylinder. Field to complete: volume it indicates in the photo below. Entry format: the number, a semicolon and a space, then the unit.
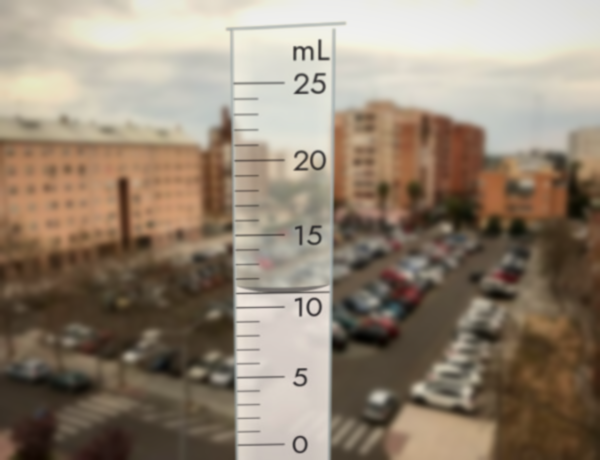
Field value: 11; mL
